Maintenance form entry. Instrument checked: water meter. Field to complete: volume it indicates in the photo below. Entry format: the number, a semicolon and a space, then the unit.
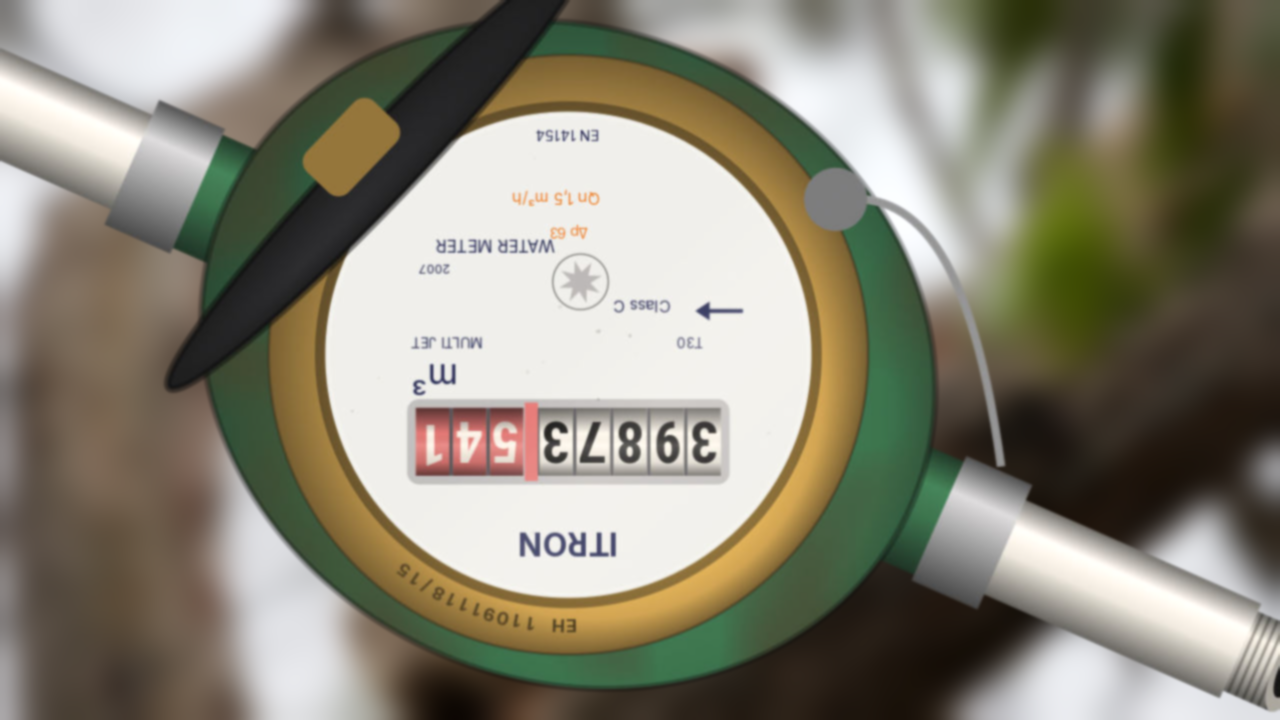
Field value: 39873.541; m³
